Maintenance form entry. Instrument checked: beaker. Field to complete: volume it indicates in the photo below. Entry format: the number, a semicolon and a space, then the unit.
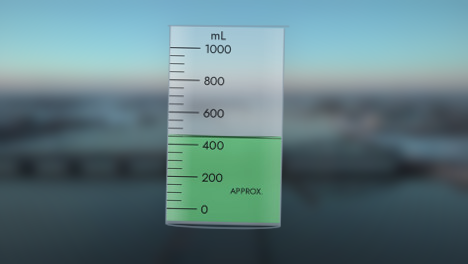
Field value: 450; mL
